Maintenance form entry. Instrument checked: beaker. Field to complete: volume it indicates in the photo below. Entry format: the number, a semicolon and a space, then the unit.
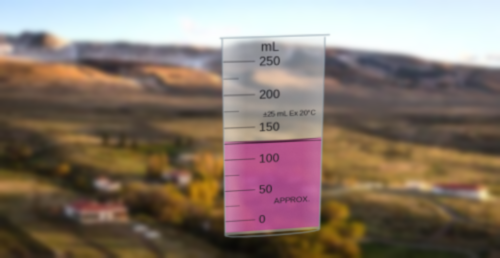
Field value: 125; mL
